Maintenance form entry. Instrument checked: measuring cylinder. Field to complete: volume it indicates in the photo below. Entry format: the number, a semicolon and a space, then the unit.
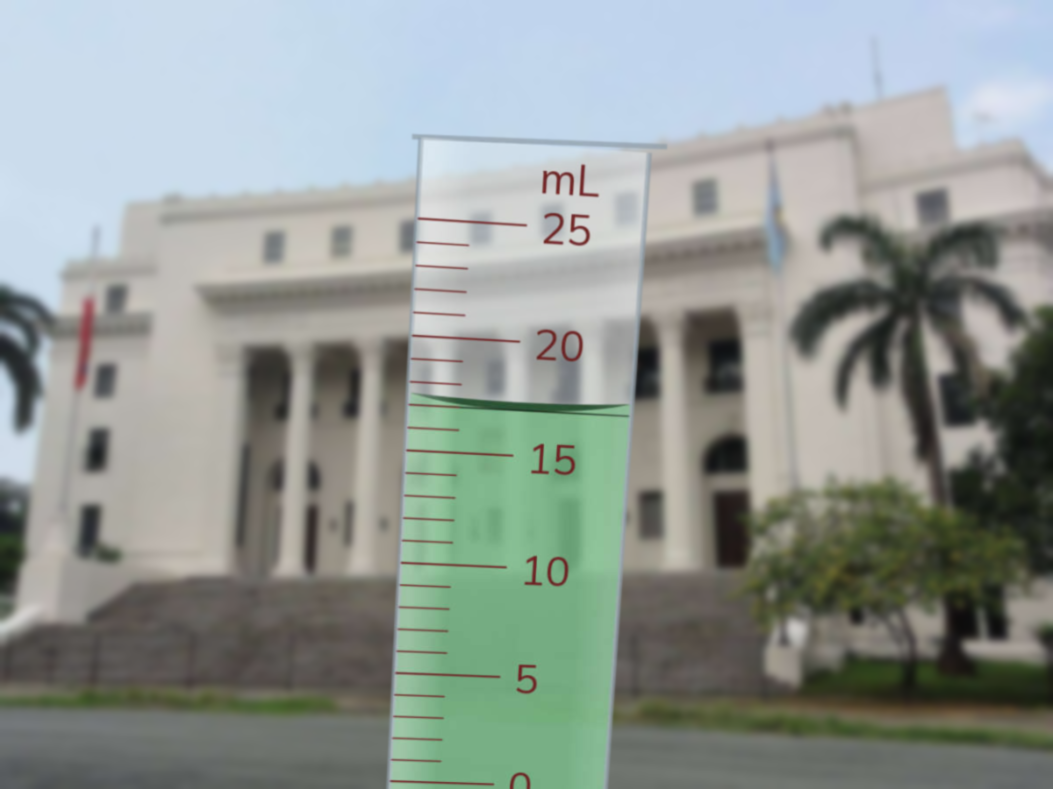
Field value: 17; mL
